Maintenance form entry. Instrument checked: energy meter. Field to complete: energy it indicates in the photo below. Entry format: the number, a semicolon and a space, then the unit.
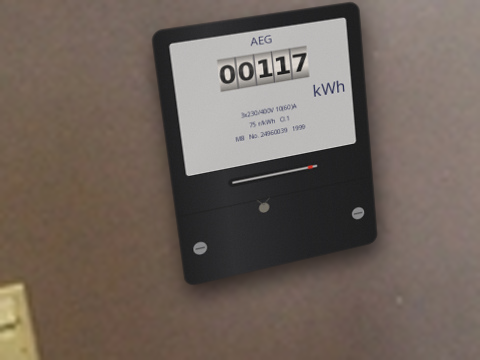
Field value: 117; kWh
